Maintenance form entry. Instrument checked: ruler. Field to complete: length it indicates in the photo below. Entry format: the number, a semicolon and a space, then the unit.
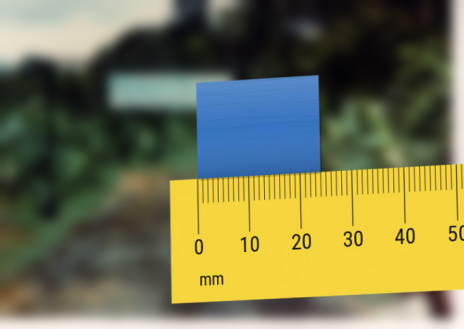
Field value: 24; mm
